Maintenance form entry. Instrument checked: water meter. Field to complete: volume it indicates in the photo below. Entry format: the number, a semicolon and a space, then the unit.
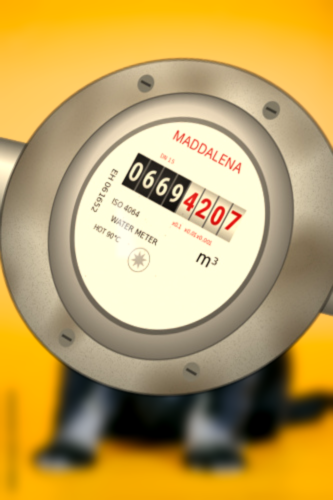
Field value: 669.4207; m³
